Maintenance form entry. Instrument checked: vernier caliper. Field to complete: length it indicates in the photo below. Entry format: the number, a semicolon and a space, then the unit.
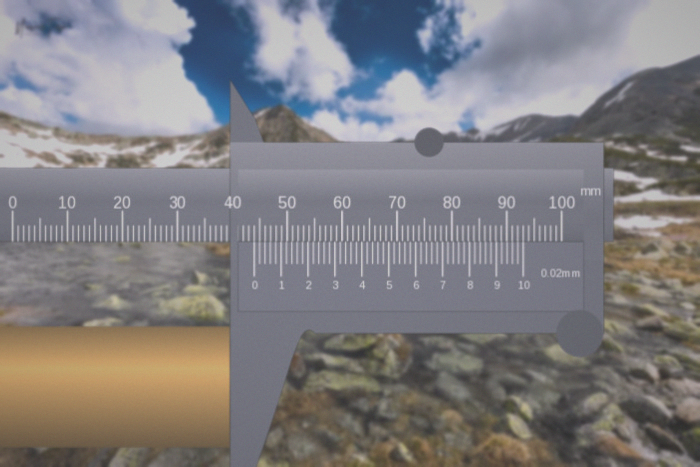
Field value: 44.0; mm
